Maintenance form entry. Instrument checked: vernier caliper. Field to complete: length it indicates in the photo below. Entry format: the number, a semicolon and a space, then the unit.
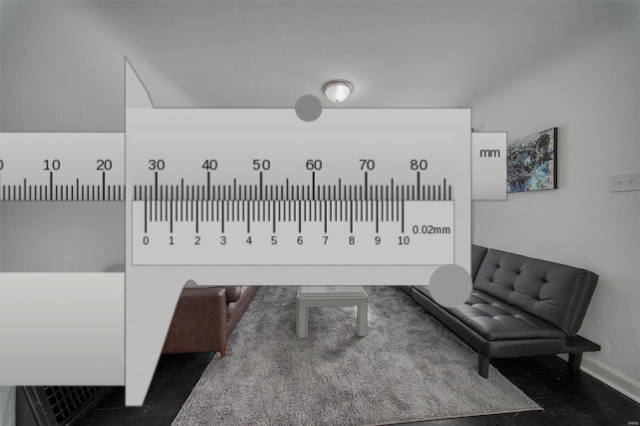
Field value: 28.0; mm
